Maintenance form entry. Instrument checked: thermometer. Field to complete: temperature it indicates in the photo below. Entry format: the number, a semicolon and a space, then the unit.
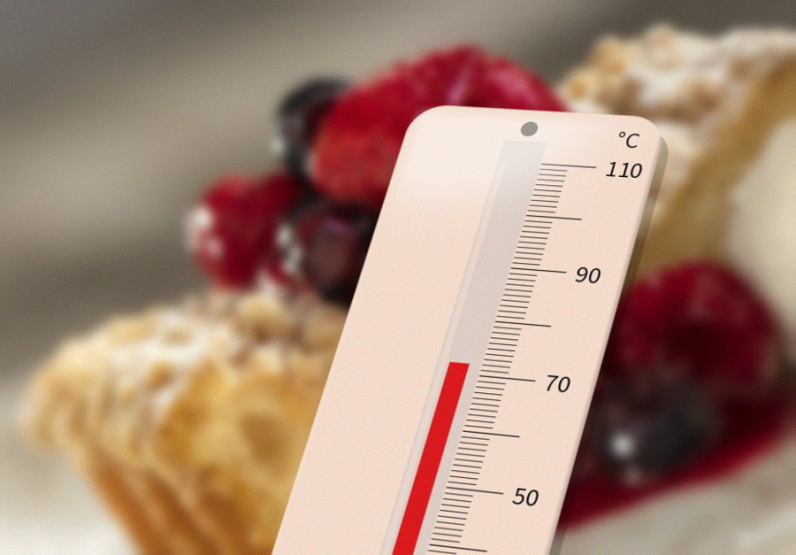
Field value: 72; °C
